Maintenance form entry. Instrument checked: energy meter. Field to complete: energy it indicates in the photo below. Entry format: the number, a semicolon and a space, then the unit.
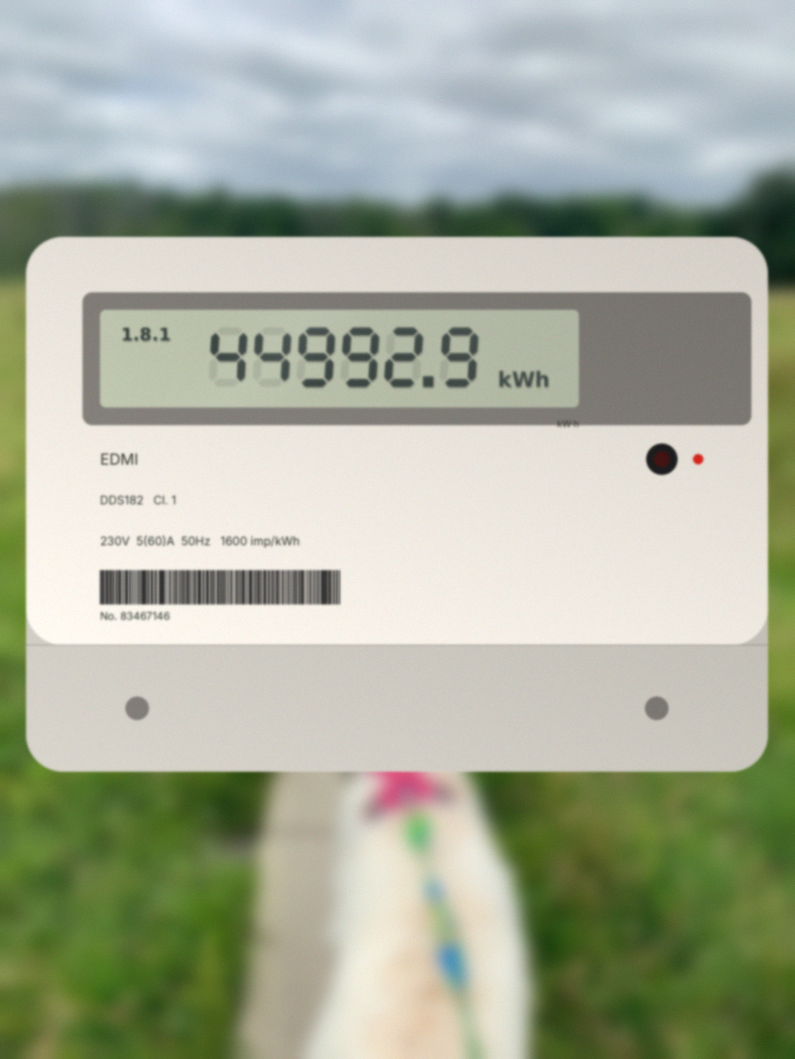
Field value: 44992.9; kWh
